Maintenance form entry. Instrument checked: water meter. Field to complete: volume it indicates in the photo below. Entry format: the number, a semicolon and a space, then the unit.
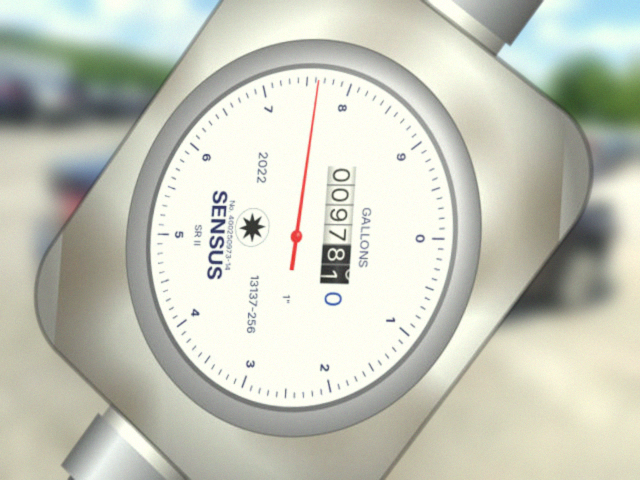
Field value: 97807.6; gal
